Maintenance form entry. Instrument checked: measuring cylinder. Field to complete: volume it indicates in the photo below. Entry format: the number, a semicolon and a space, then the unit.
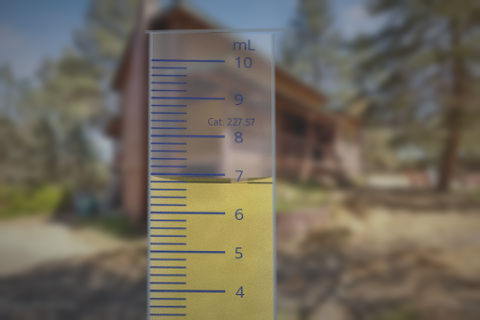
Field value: 6.8; mL
